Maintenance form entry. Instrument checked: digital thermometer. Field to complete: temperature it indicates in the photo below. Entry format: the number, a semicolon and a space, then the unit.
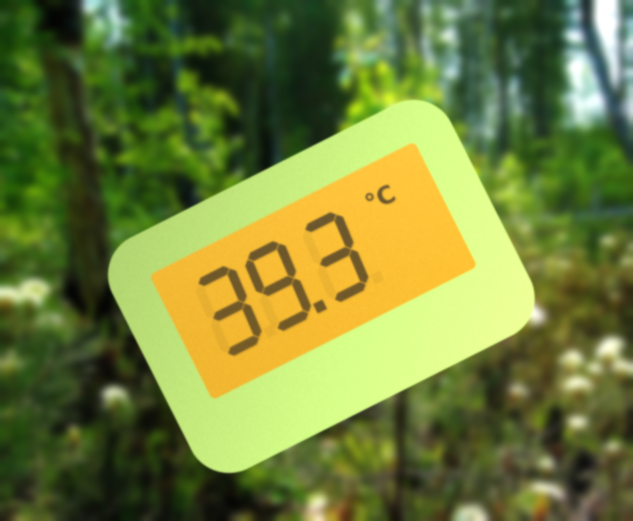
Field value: 39.3; °C
